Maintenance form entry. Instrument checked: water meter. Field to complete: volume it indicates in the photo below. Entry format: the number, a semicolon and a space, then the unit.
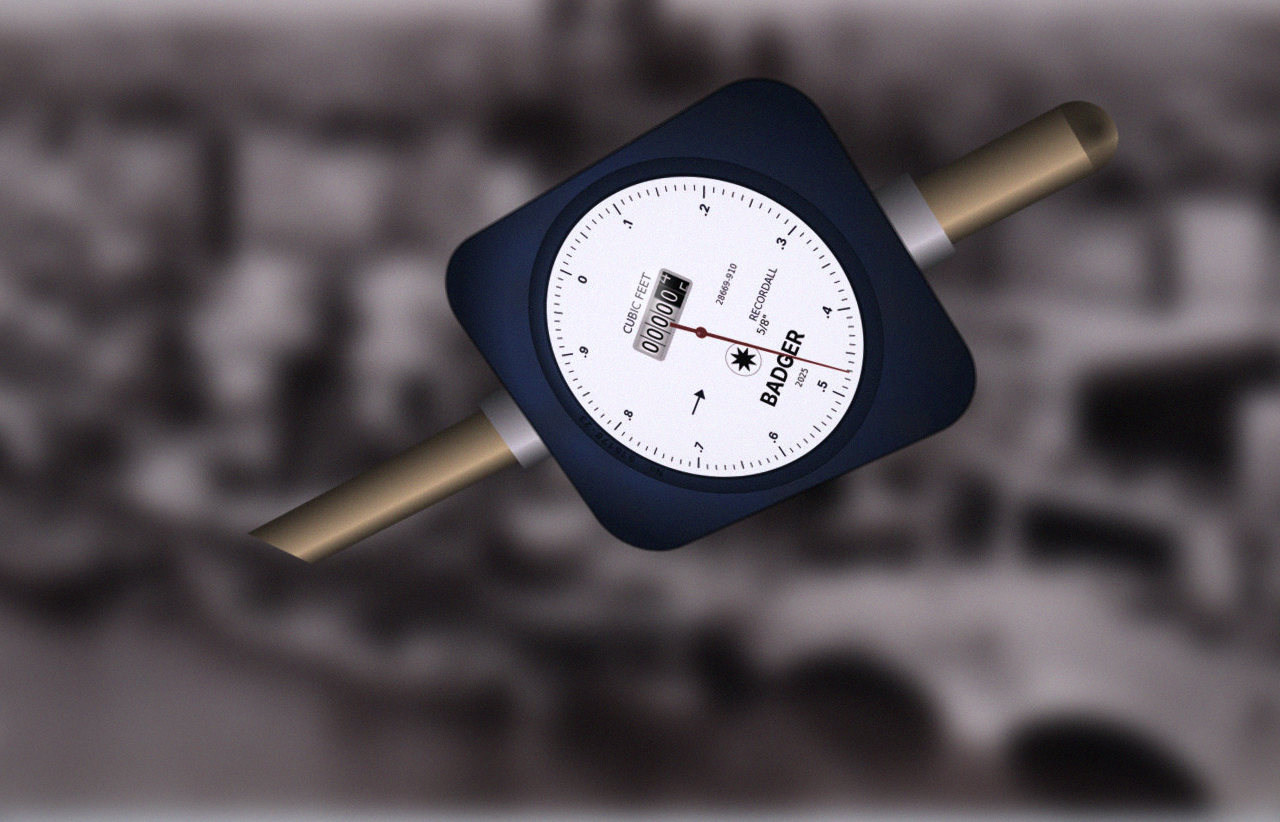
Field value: 4.47; ft³
